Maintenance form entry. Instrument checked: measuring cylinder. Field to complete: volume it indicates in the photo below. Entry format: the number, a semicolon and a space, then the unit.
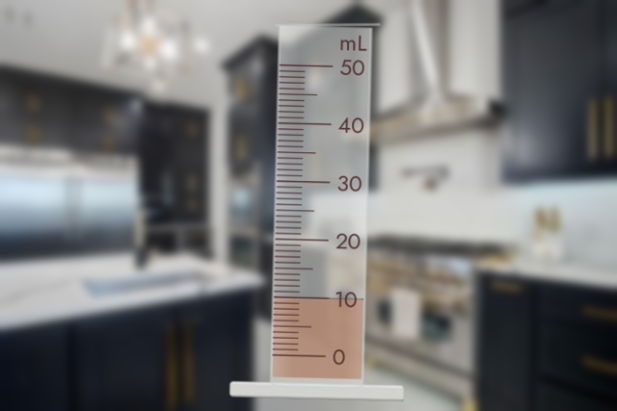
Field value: 10; mL
